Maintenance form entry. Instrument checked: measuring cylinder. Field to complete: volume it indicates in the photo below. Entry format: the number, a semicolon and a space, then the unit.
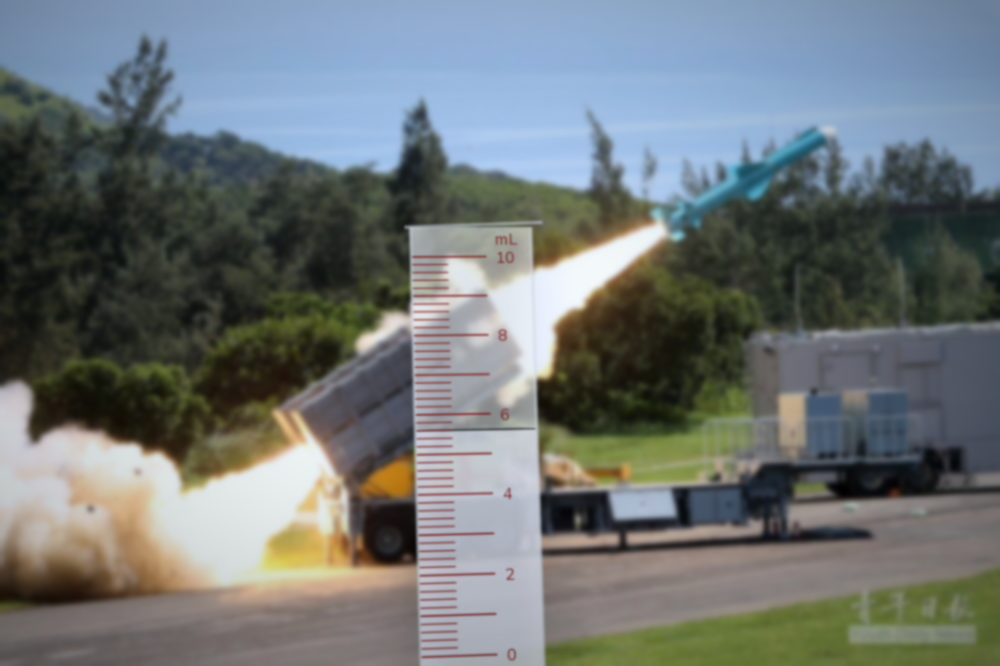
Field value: 5.6; mL
